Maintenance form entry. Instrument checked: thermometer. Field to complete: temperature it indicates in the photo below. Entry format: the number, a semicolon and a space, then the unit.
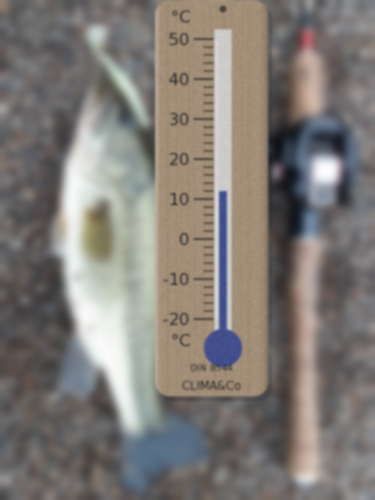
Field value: 12; °C
